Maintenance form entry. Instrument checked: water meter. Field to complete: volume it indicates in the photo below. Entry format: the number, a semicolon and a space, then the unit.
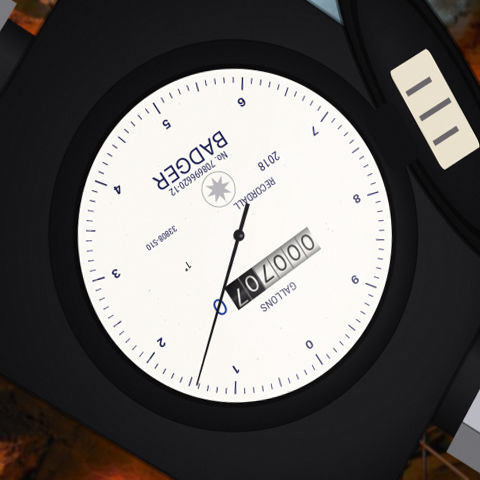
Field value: 7071.4; gal
